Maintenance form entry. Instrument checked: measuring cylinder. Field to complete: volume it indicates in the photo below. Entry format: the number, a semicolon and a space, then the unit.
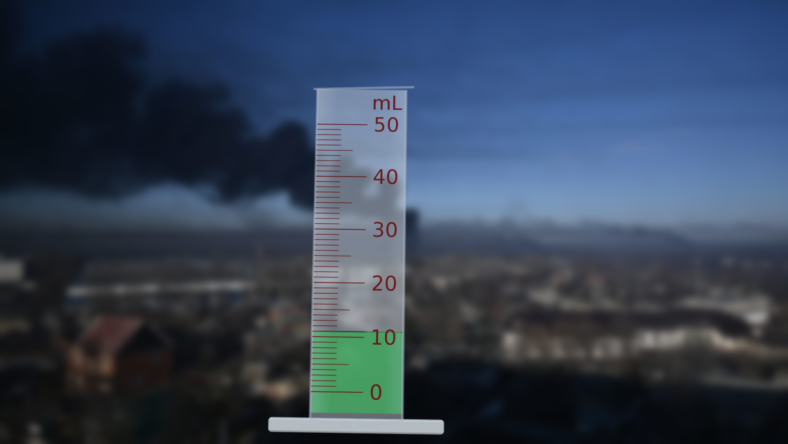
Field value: 11; mL
